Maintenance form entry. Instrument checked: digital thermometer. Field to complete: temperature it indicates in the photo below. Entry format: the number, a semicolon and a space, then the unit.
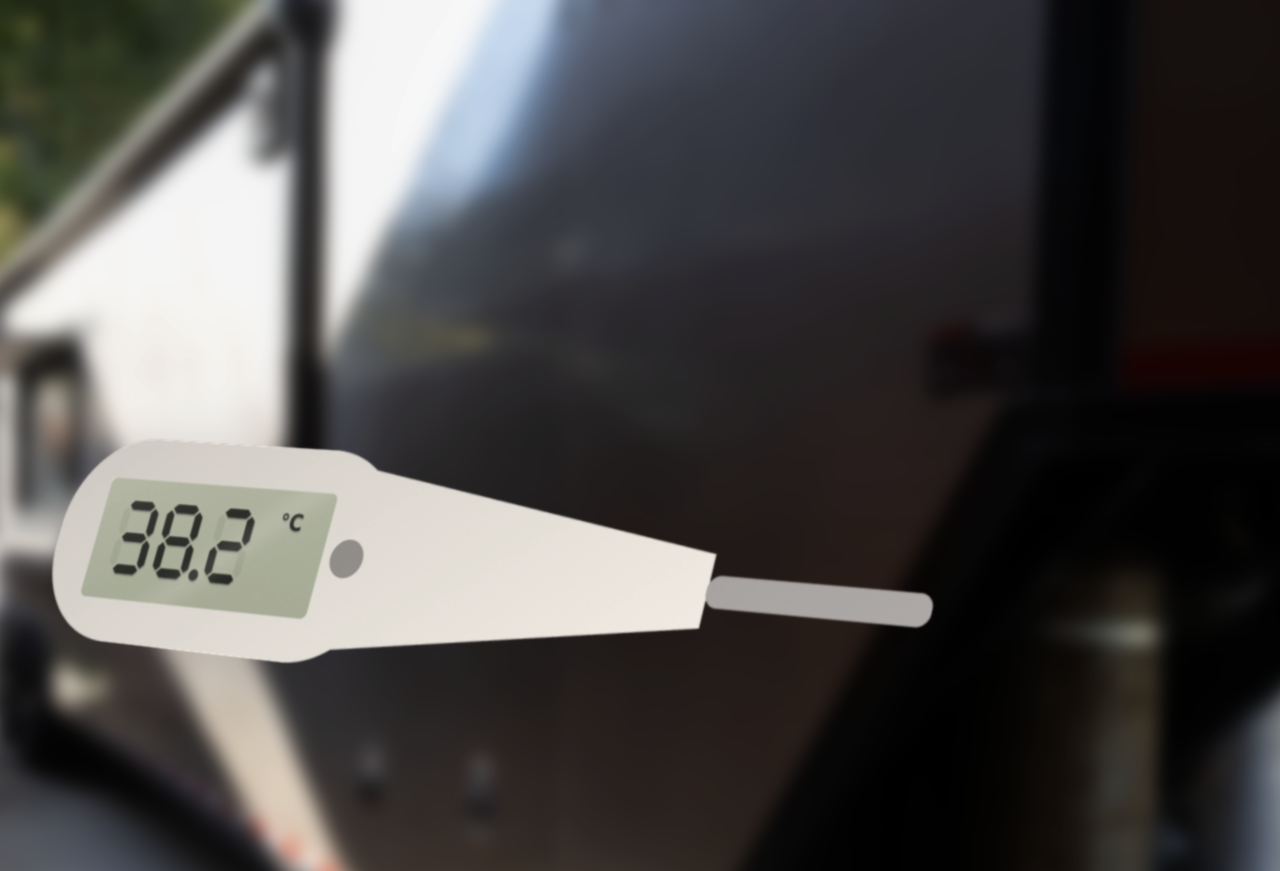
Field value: 38.2; °C
